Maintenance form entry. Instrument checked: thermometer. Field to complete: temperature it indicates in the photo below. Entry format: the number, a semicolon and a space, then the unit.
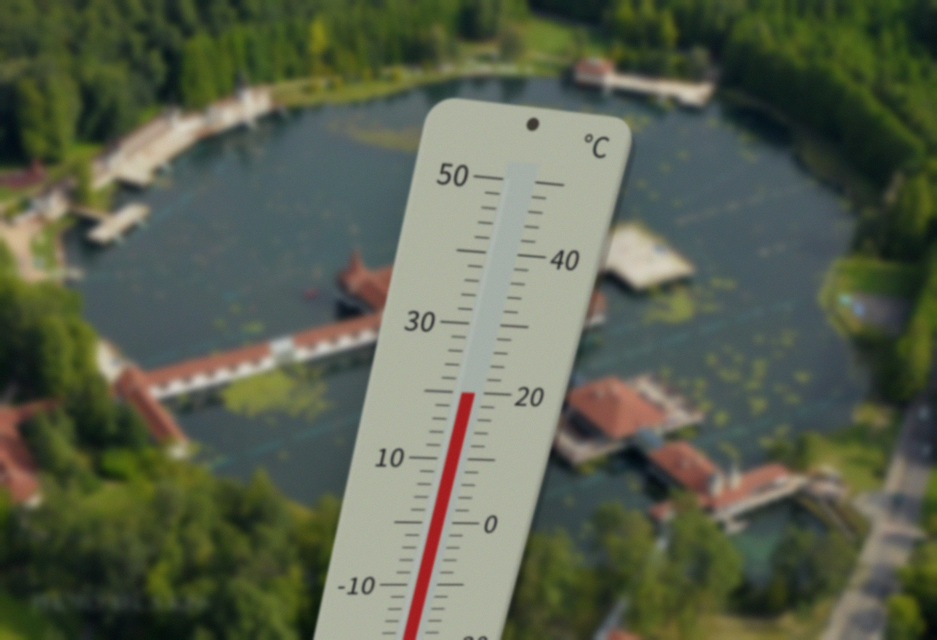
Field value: 20; °C
